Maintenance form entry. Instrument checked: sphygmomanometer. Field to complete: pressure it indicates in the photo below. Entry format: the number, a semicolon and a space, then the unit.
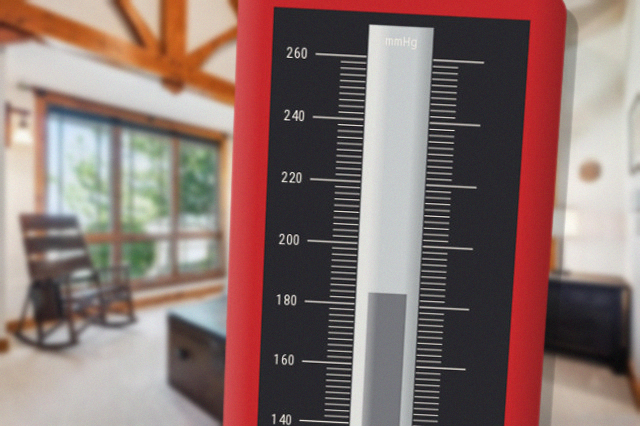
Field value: 184; mmHg
